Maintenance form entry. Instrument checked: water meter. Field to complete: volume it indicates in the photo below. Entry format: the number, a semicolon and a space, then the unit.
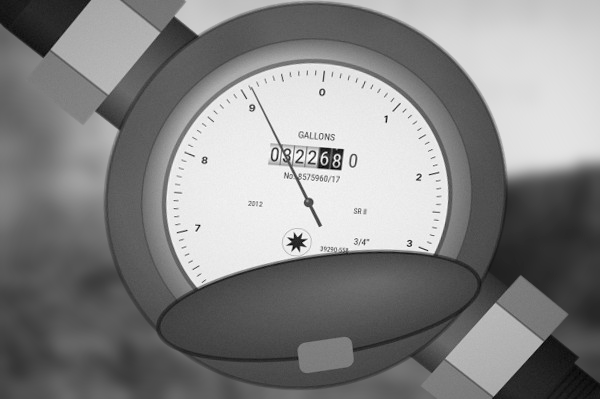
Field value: 322679.1; gal
